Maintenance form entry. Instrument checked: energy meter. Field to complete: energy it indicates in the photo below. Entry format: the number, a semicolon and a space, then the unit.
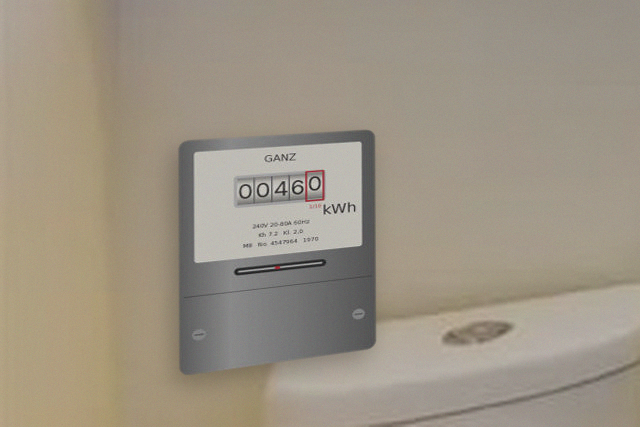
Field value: 46.0; kWh
